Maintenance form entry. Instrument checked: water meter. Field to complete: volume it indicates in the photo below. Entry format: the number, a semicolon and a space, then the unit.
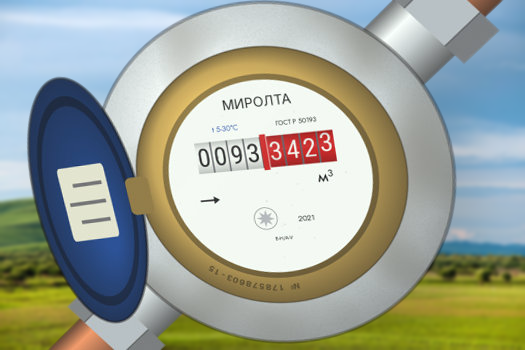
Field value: 93.3423; m³
